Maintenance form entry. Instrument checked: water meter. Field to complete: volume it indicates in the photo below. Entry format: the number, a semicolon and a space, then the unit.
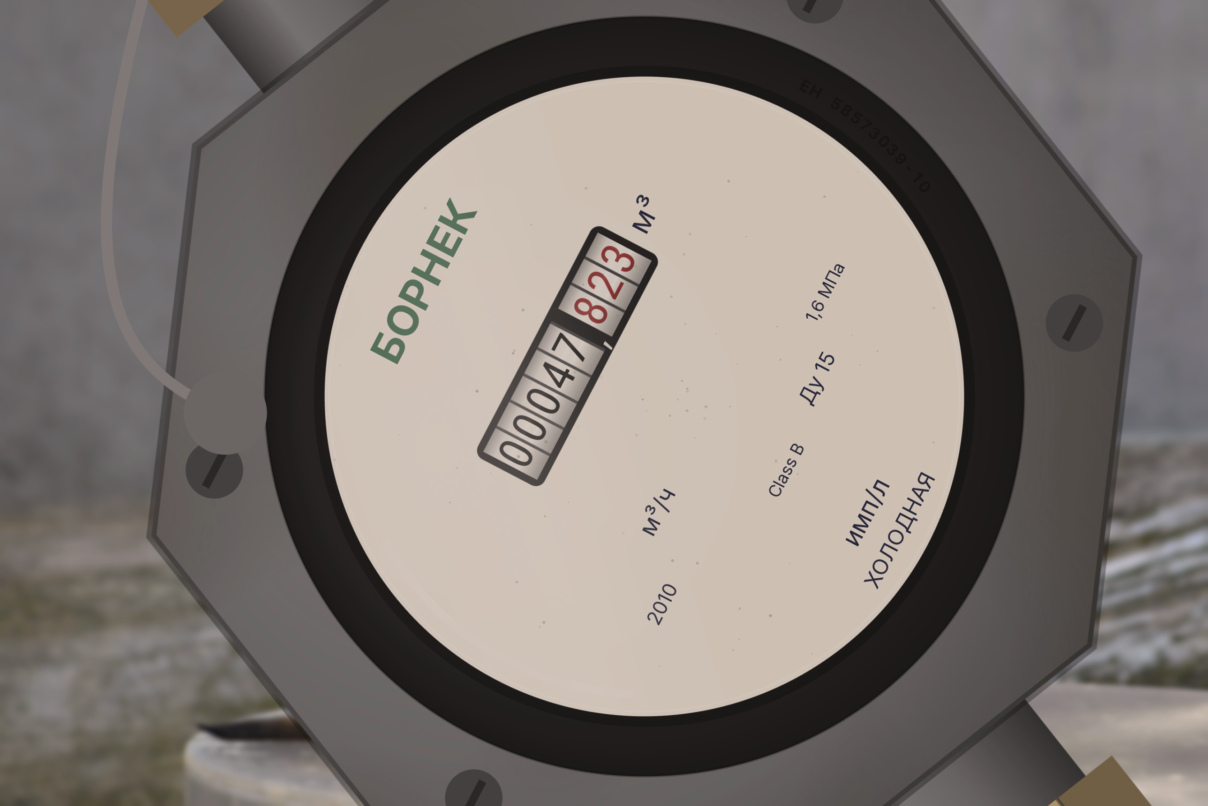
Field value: 47.823; m³
